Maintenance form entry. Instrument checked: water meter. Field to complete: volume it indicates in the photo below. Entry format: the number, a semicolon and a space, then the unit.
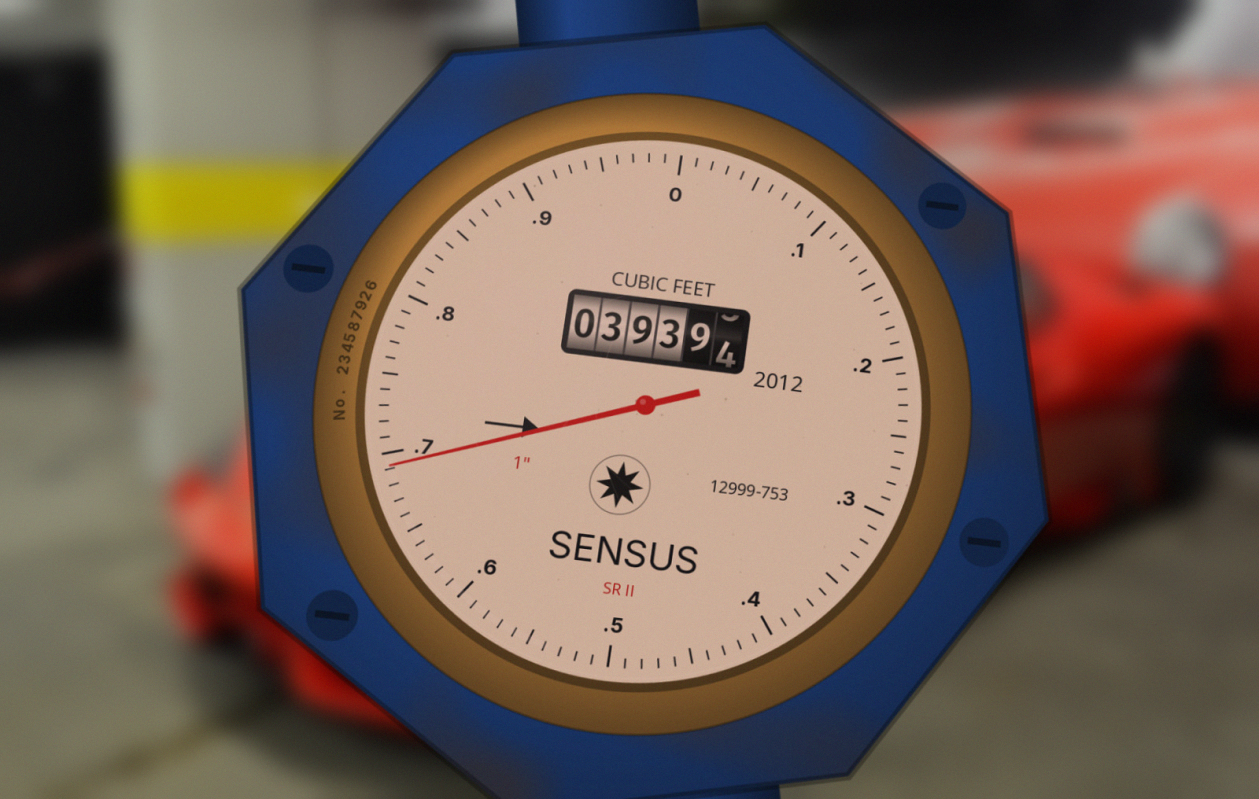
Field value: 39393.69; ft³
